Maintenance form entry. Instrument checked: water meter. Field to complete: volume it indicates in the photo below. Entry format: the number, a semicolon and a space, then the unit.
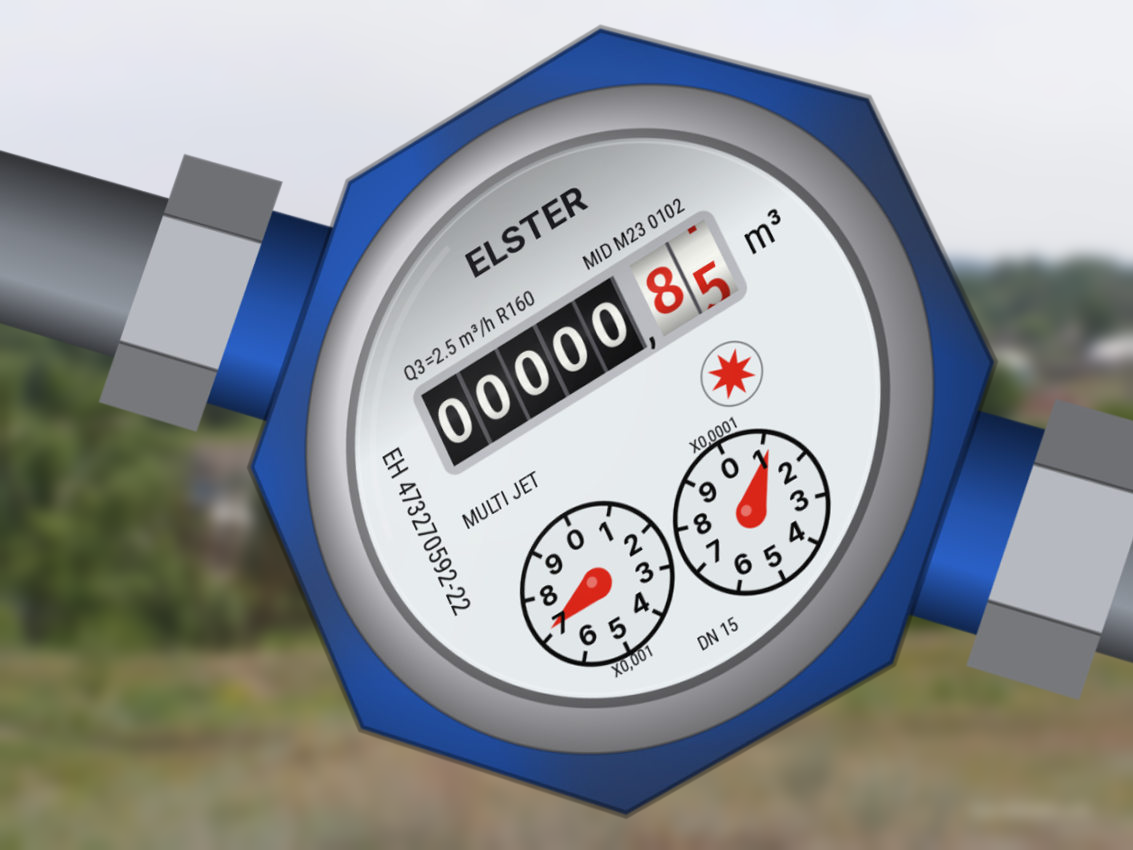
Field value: 0.8471; m³
